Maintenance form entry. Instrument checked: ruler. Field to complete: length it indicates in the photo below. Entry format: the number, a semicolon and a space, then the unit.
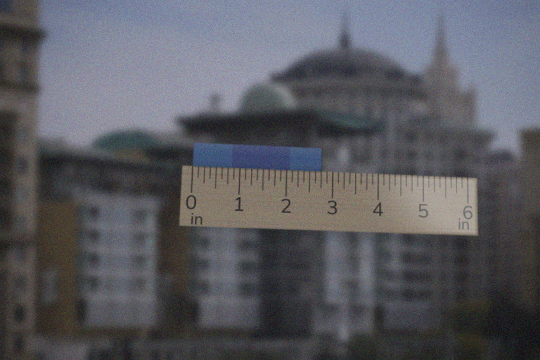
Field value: 2.75; in
